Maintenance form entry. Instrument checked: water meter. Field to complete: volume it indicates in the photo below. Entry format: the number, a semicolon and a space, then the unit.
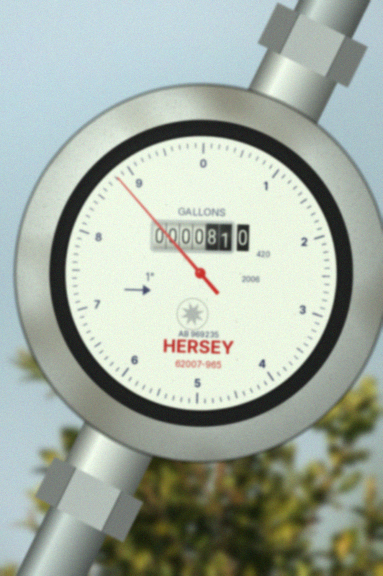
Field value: 808.8; gal
